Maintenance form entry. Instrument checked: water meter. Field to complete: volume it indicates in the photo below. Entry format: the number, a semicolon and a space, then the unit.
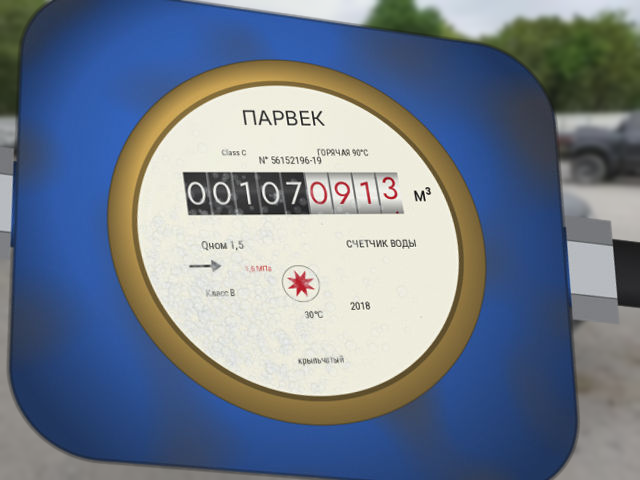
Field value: 107.0913; m³
